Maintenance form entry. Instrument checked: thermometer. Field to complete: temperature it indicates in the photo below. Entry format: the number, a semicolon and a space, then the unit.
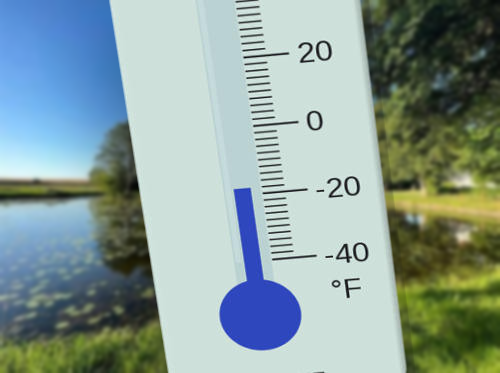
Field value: -18; °F
